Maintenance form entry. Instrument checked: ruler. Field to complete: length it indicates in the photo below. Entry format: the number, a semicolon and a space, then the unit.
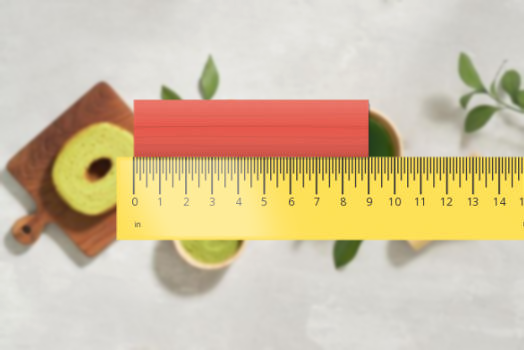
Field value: 9; in
